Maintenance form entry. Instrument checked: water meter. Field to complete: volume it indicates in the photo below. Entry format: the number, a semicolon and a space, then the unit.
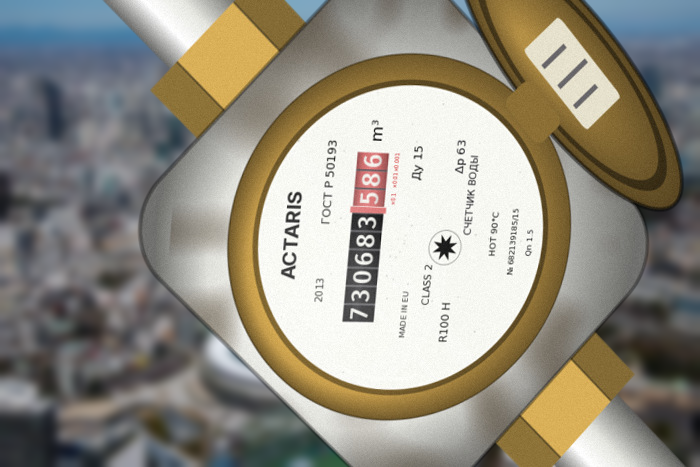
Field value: 730683.586; m³
